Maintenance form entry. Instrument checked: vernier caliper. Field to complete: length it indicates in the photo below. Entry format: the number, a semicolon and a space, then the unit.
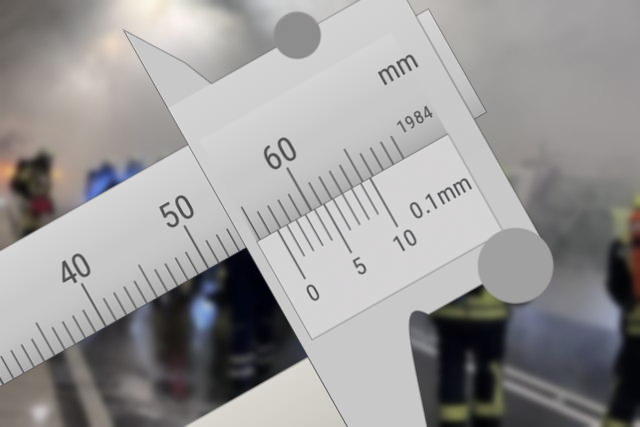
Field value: 56.7; mm
